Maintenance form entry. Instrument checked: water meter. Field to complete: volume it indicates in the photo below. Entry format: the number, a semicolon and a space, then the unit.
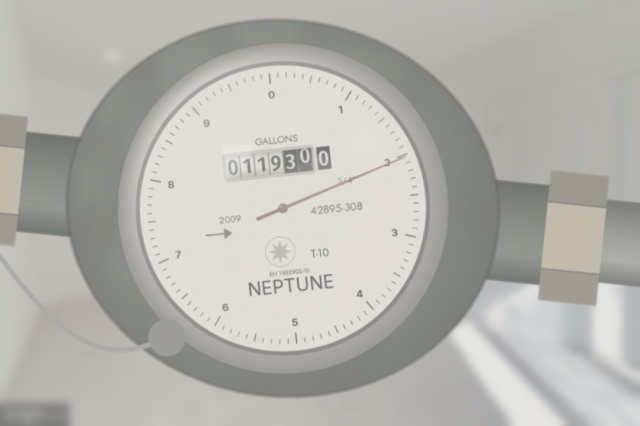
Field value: 119302.0; gal
